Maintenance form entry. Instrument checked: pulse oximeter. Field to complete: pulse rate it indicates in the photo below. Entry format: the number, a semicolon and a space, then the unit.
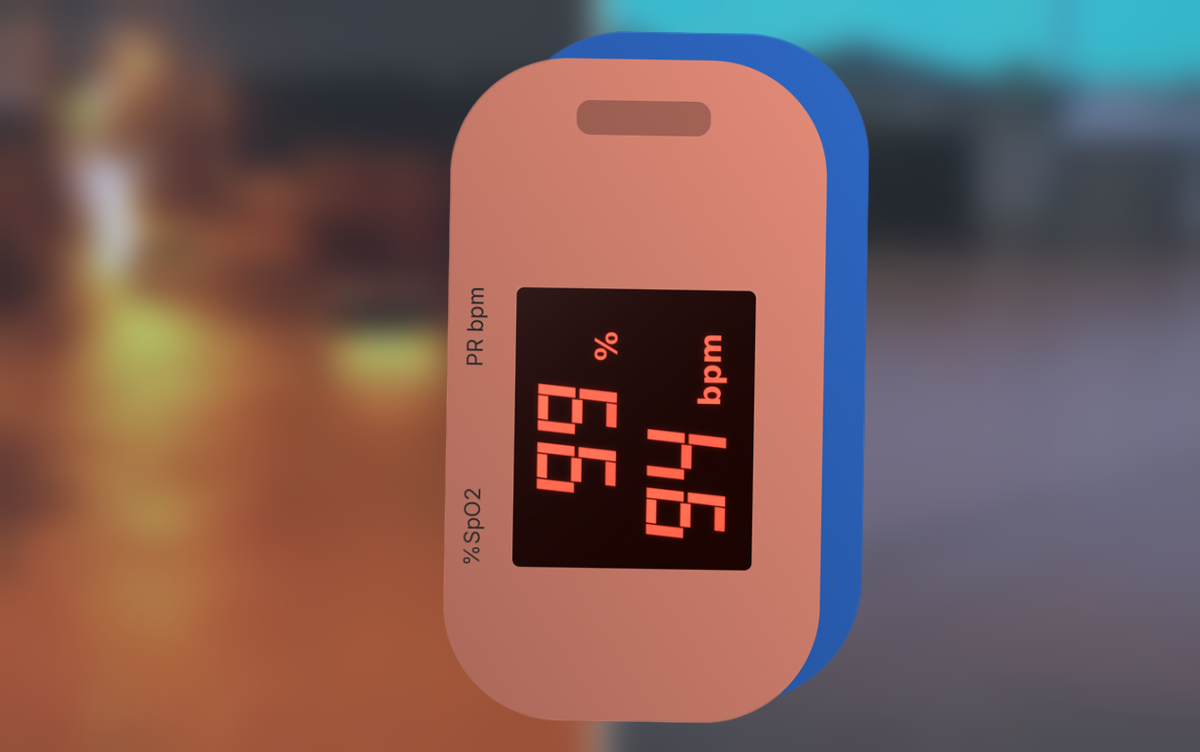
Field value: 94; bpm
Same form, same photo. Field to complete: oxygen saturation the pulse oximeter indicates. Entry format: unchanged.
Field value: 99; %
